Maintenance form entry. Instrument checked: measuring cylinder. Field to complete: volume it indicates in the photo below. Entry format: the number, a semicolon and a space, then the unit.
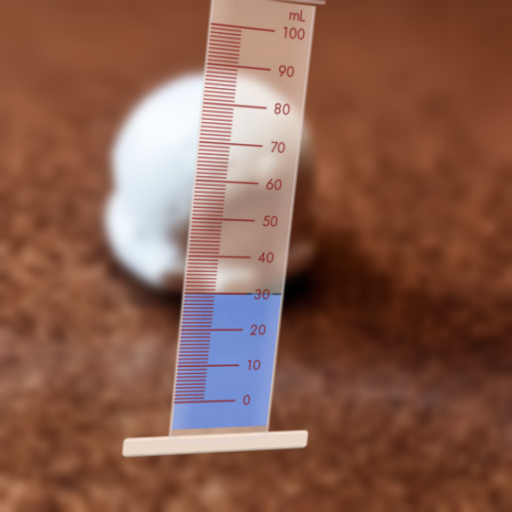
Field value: 30; mL
